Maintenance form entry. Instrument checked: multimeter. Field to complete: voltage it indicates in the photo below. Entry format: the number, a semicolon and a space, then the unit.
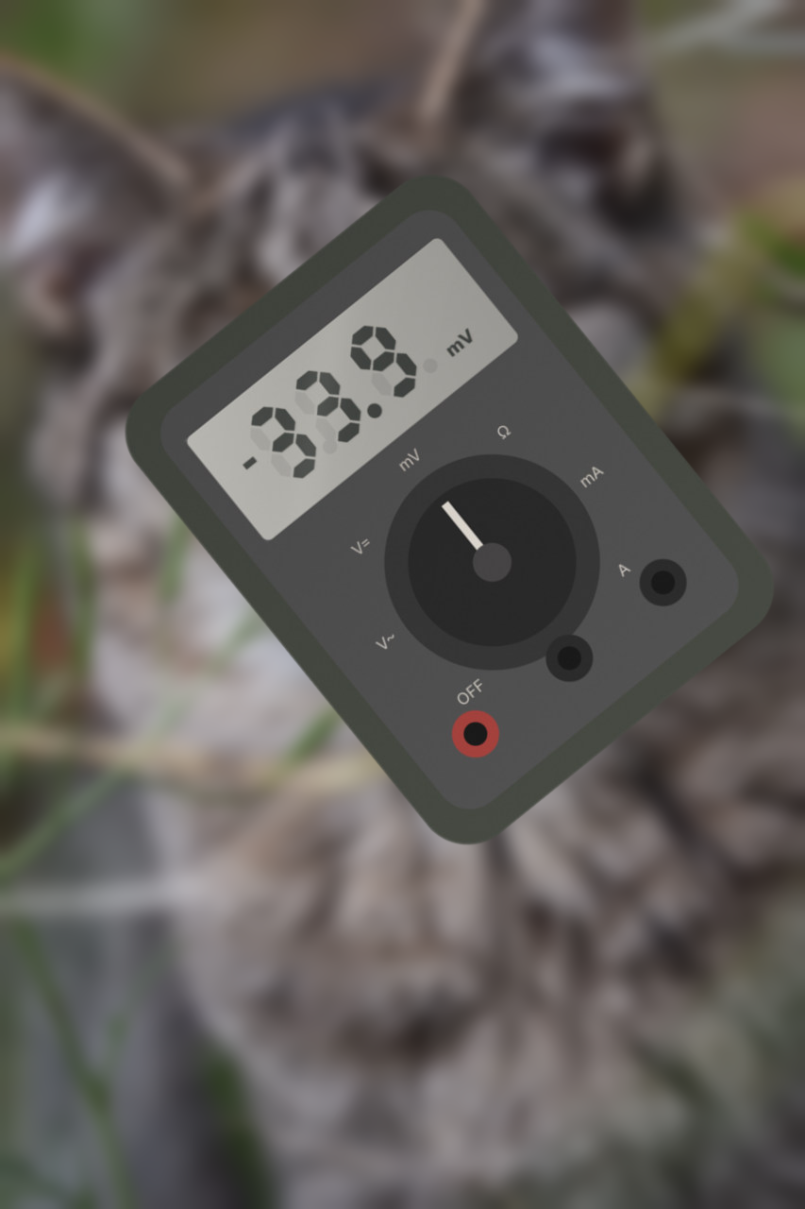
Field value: -33.9; mV
